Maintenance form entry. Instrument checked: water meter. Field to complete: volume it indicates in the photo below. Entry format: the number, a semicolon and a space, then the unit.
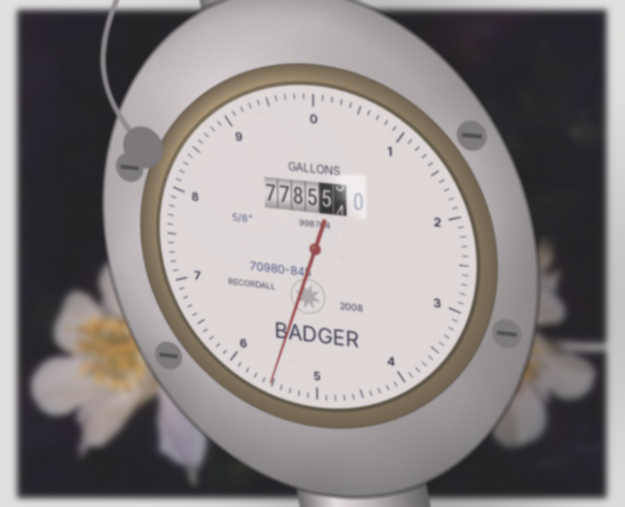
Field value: 7785535.5; gal
